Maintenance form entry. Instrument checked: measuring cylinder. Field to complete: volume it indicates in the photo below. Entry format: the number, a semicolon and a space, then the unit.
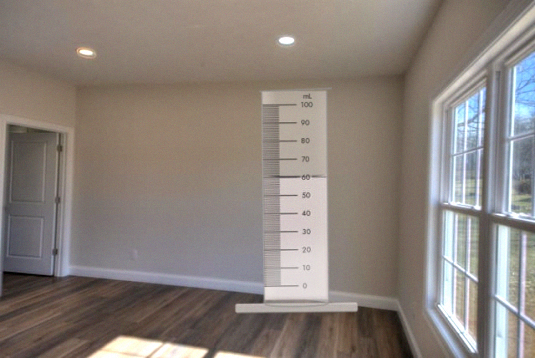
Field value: 60; mL
